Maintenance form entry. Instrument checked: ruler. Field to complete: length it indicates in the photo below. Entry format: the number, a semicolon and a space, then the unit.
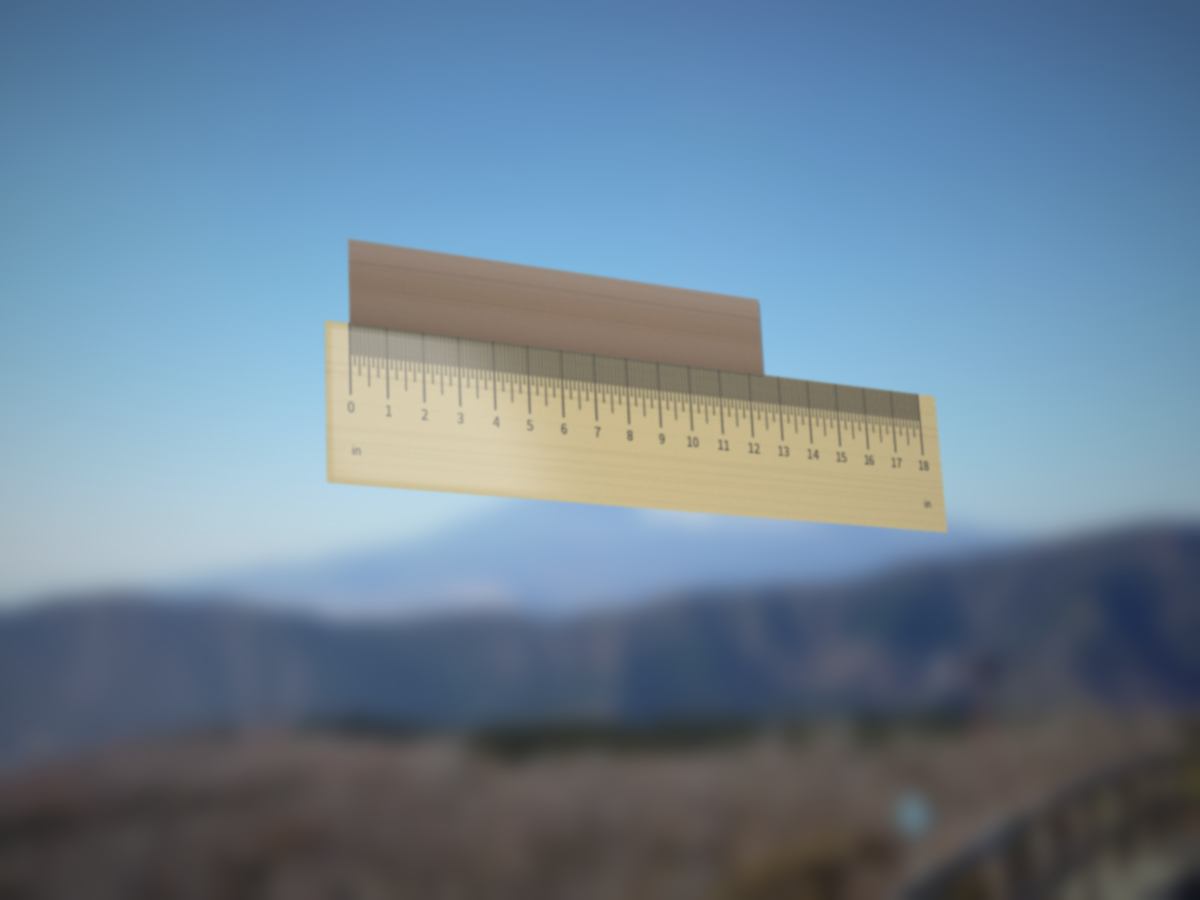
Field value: 12.5; in
